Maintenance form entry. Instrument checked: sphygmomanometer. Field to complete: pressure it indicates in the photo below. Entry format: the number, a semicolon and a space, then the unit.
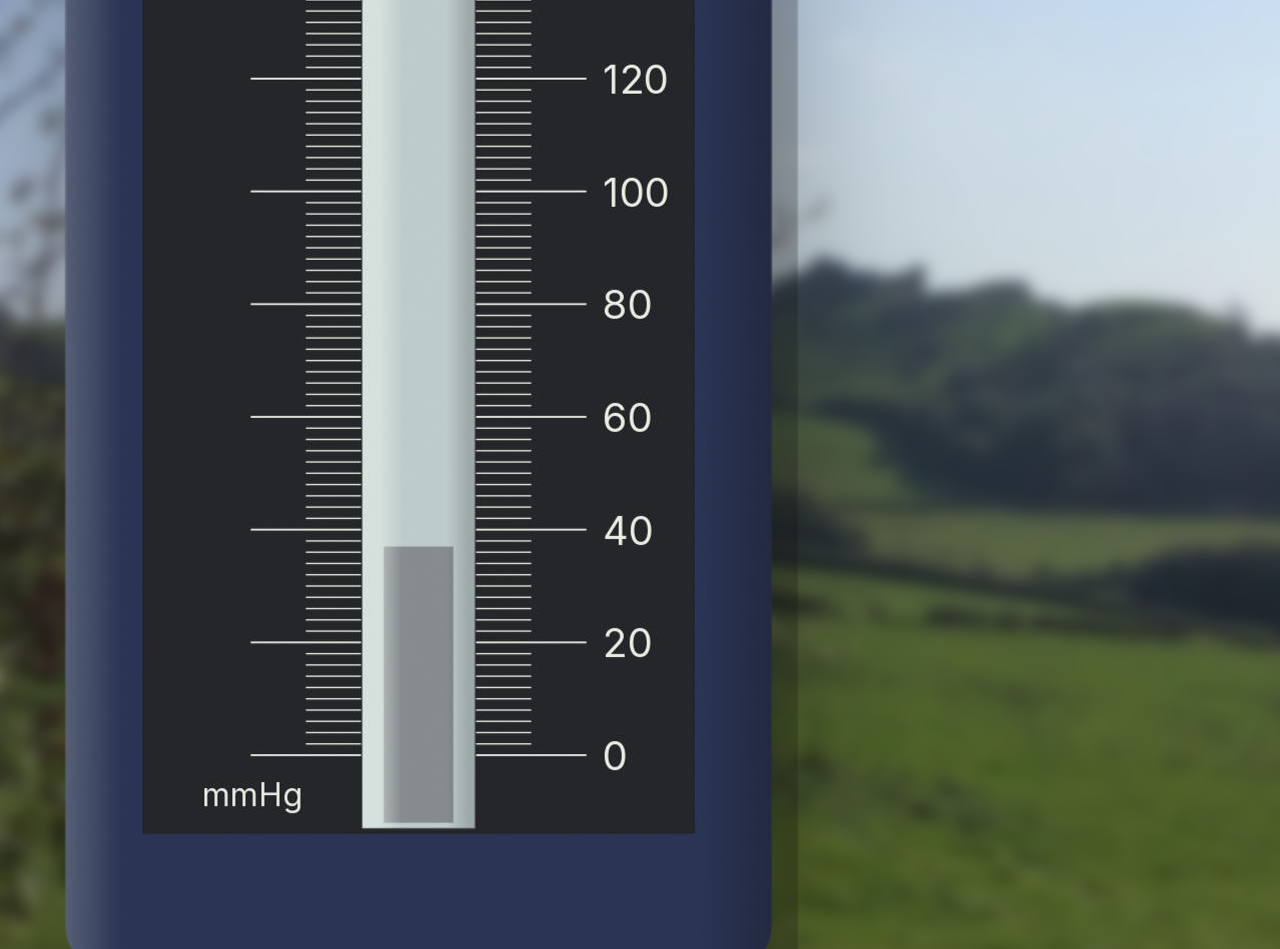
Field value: 37; mmHg
